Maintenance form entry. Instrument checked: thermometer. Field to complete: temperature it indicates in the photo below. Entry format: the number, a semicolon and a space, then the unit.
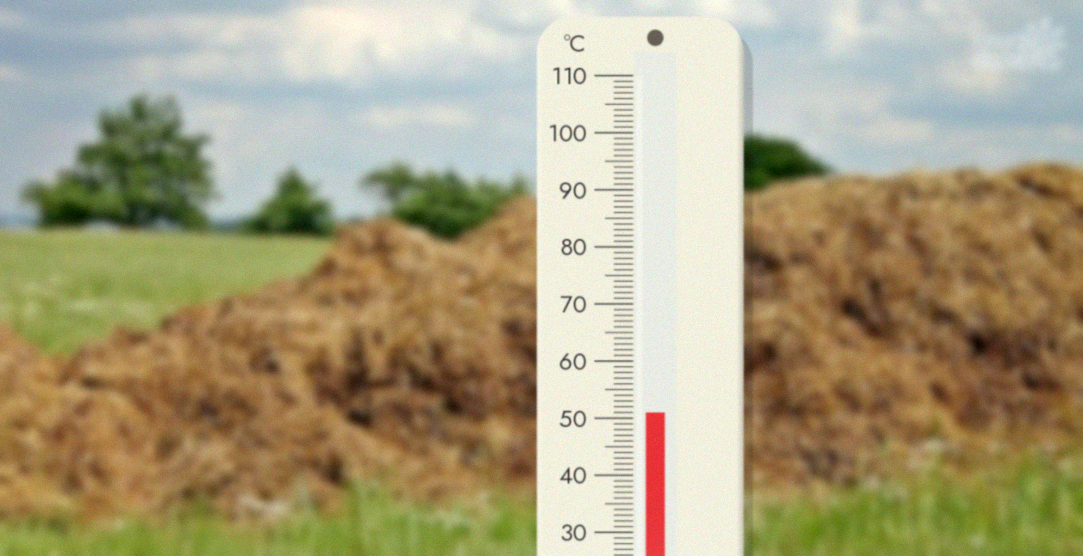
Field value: 51; °C
